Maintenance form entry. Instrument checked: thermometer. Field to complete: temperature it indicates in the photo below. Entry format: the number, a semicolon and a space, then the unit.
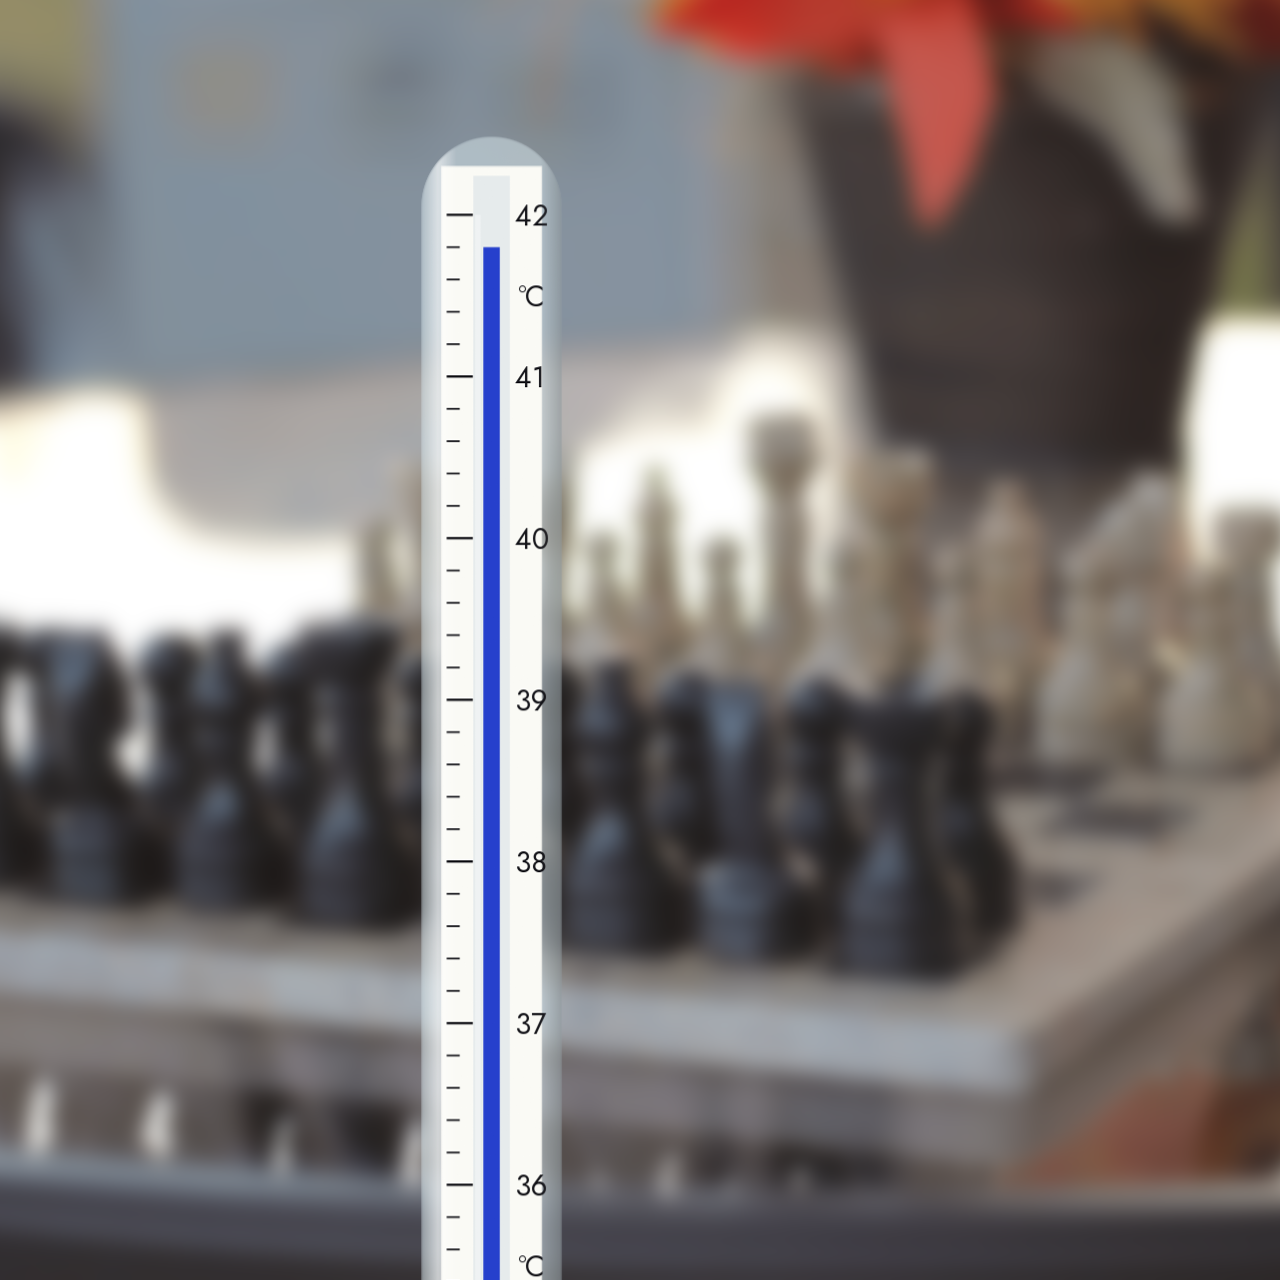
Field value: 41.8; °C
